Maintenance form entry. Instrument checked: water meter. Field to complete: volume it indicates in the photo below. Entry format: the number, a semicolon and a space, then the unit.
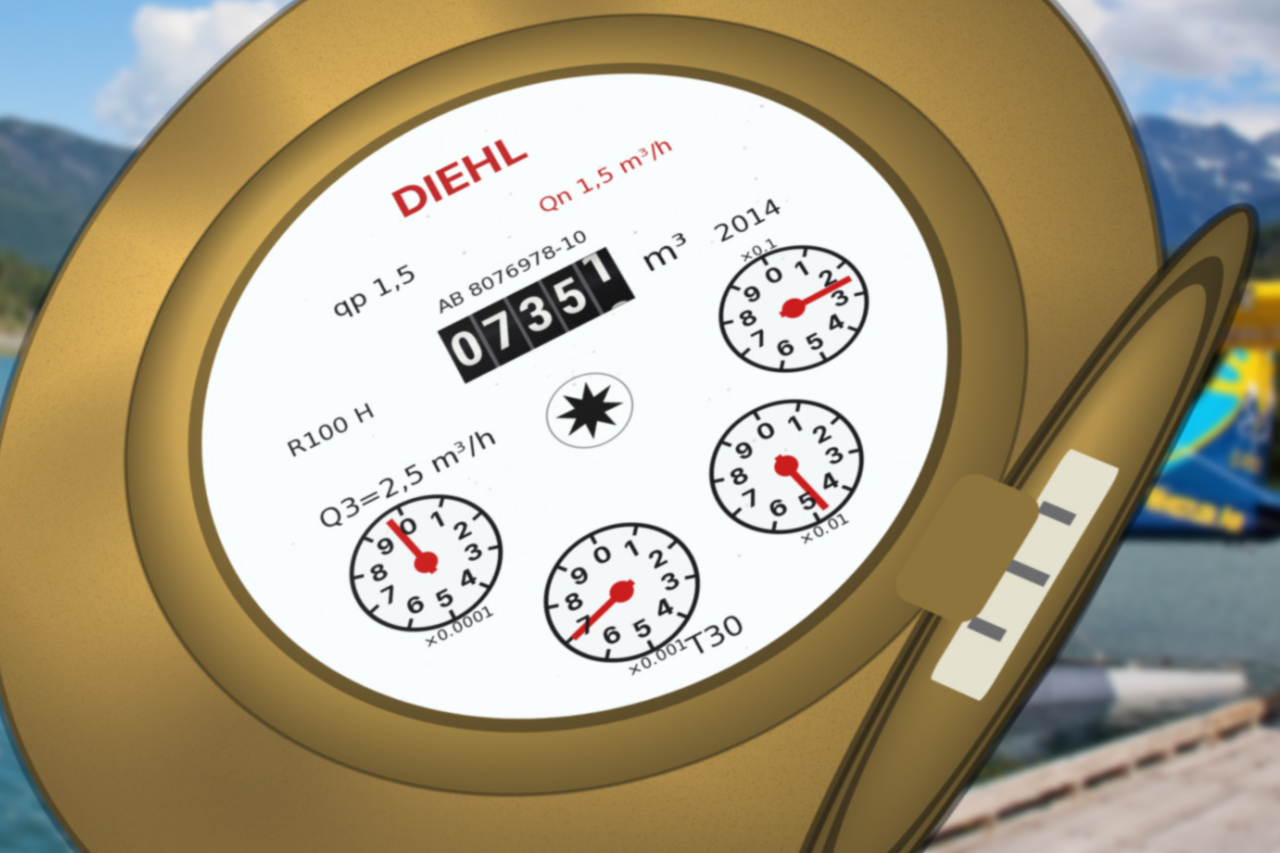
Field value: 7351.2469; m³
